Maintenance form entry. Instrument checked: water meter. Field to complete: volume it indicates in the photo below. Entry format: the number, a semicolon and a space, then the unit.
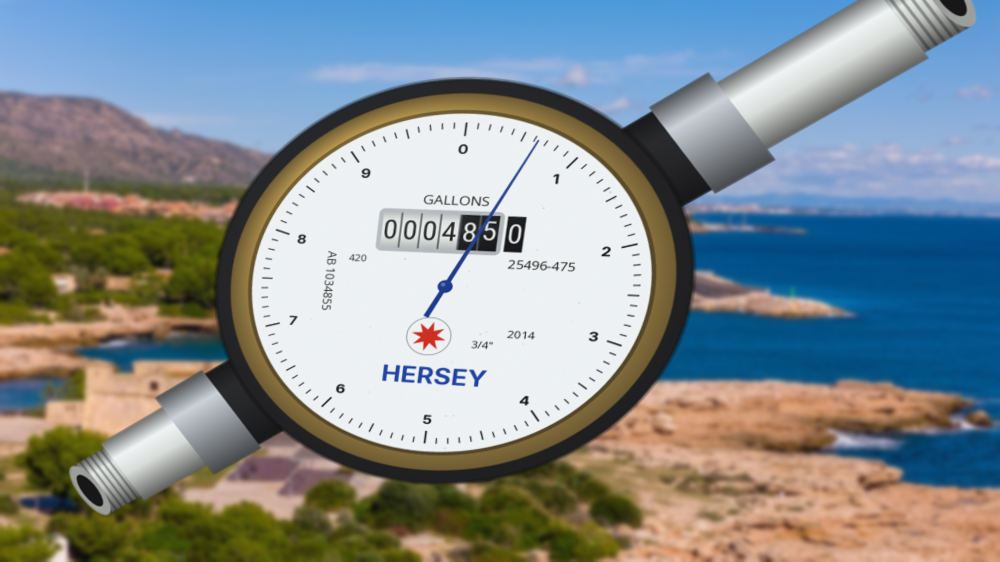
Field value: 4850.6; gal
